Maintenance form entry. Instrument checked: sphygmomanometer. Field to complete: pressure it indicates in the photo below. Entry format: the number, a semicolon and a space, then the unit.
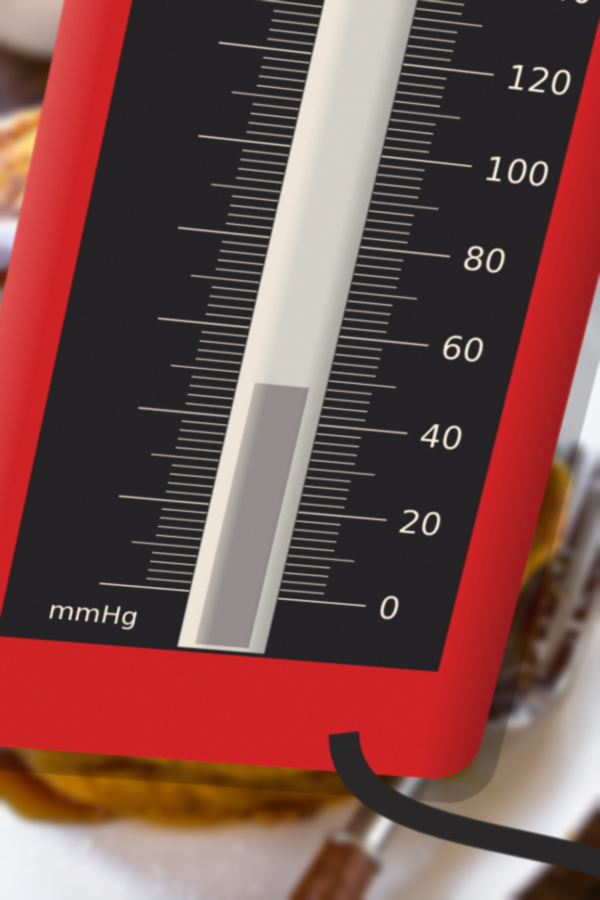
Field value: 48; mmHg
